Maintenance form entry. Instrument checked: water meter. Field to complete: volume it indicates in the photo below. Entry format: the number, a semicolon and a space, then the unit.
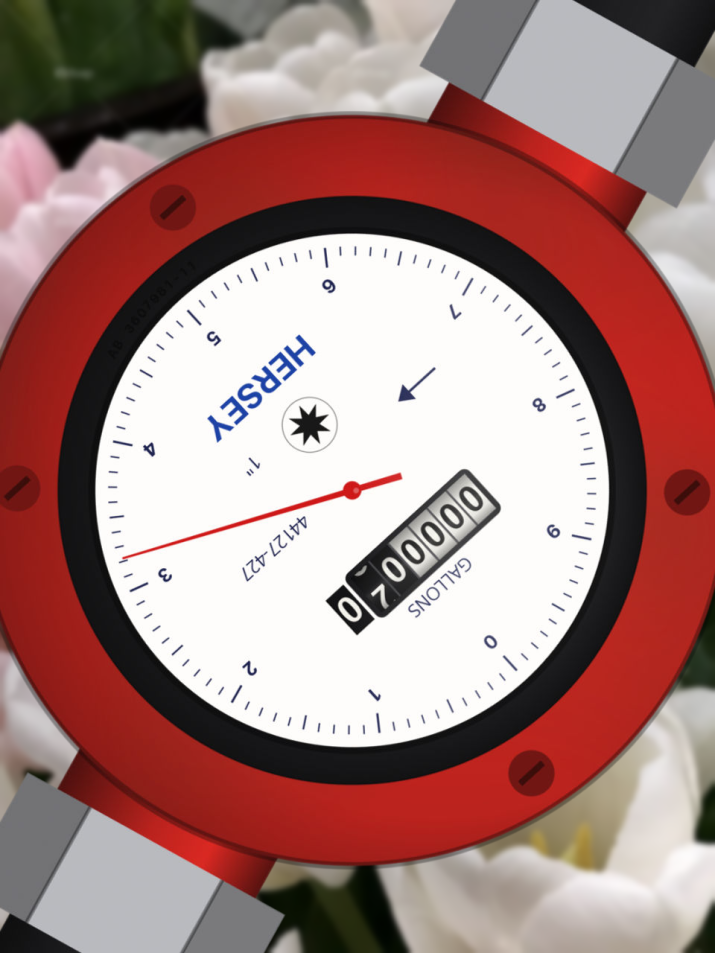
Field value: 23.2; gal
